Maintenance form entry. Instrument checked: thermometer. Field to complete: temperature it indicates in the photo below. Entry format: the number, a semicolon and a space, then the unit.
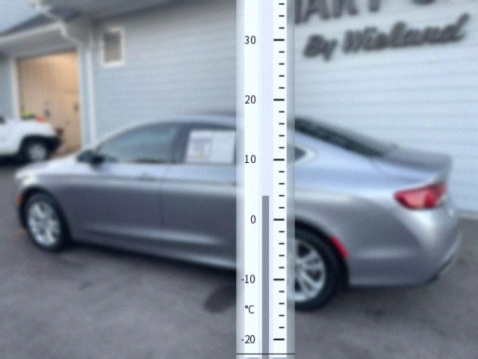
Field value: 4; °C
